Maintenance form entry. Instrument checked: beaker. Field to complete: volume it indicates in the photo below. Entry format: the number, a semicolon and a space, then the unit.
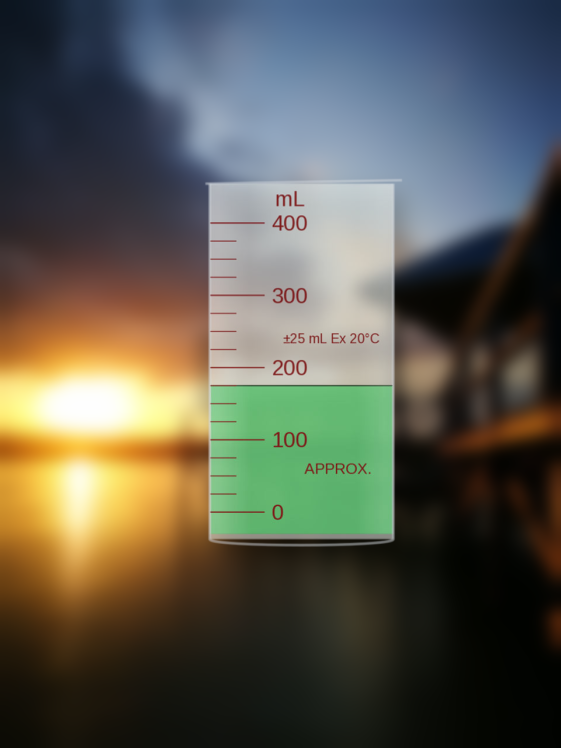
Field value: 175; mL
